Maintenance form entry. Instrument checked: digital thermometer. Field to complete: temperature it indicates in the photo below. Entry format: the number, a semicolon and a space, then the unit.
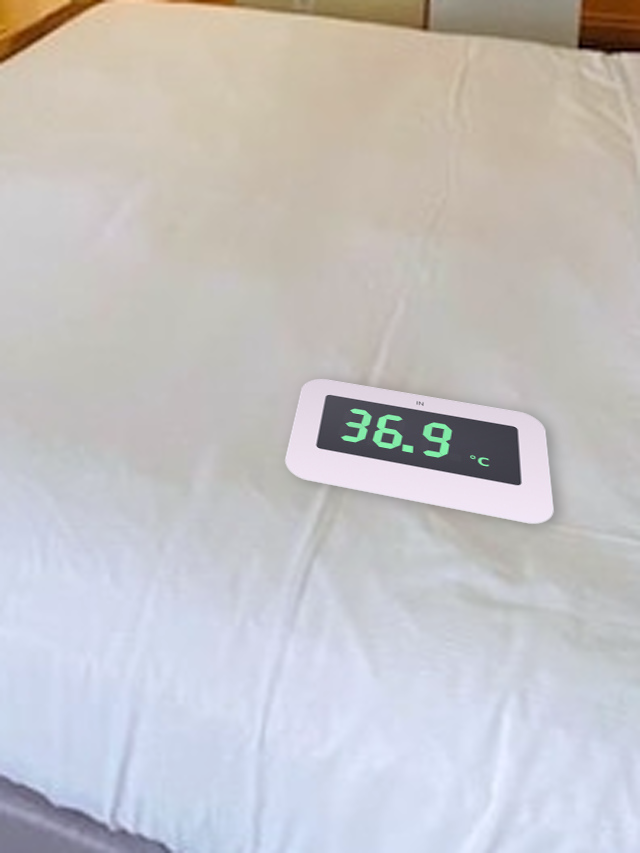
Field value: 36.9; °C
